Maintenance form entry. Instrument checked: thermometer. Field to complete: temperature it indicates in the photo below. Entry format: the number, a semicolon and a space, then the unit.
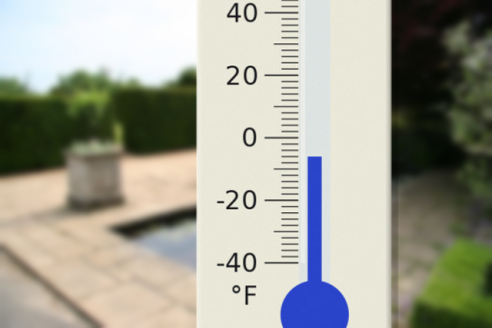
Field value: -6; °F
